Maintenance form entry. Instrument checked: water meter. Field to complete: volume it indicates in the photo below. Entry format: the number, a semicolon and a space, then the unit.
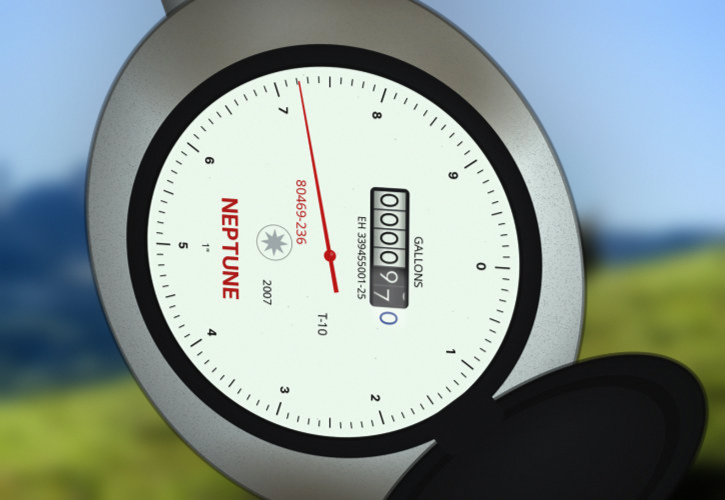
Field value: 967.2; gal
